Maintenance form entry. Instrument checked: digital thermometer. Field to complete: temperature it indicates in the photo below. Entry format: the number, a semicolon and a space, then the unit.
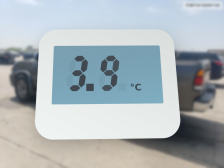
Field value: 3.9; °C
